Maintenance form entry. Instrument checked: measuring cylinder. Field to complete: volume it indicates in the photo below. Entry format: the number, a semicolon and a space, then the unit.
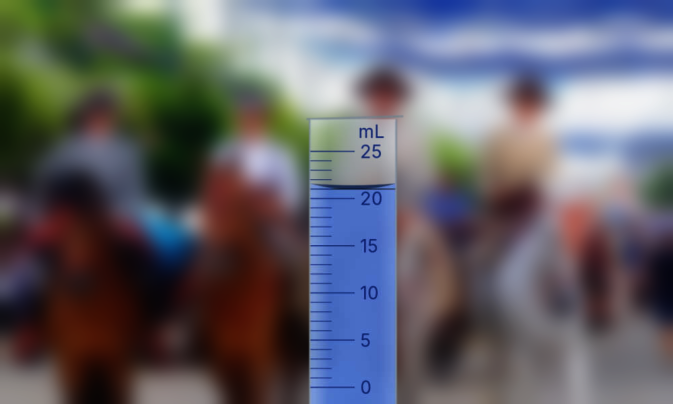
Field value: 21; mL
